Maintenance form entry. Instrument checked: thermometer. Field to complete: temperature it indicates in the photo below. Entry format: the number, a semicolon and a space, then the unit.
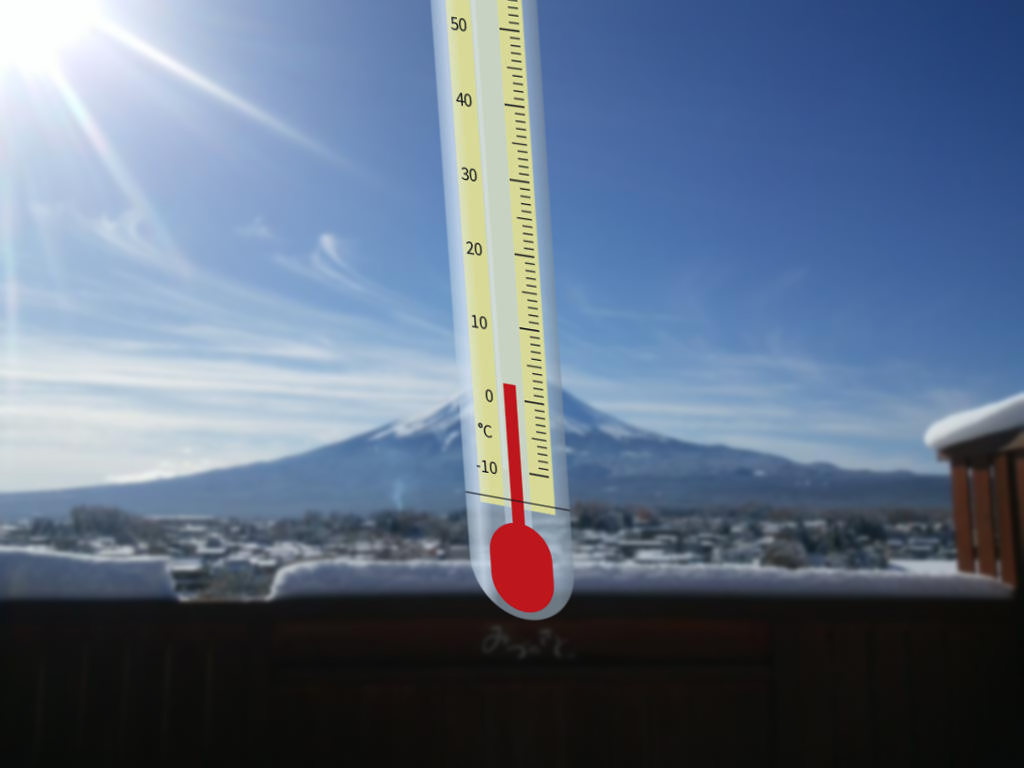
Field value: 2; °C
